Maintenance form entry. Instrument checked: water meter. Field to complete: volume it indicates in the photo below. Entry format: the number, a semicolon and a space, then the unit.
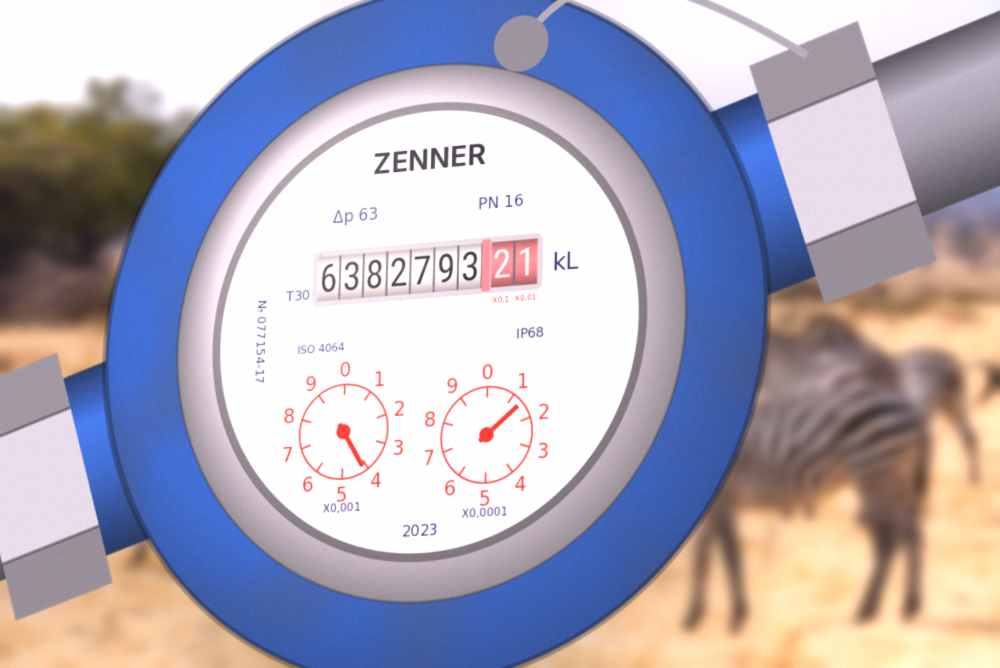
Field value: 6382793.2141; kL
